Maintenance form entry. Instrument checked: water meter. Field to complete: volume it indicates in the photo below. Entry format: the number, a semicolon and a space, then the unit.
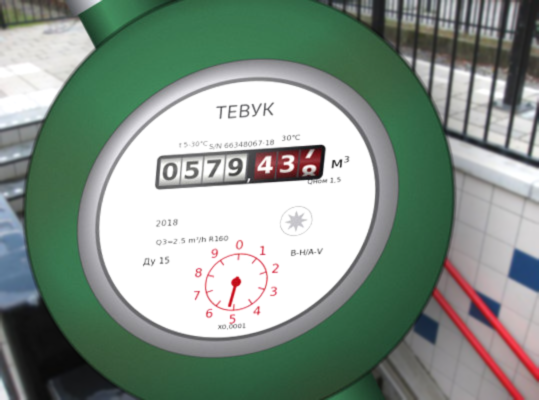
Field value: 579.4375; m³
